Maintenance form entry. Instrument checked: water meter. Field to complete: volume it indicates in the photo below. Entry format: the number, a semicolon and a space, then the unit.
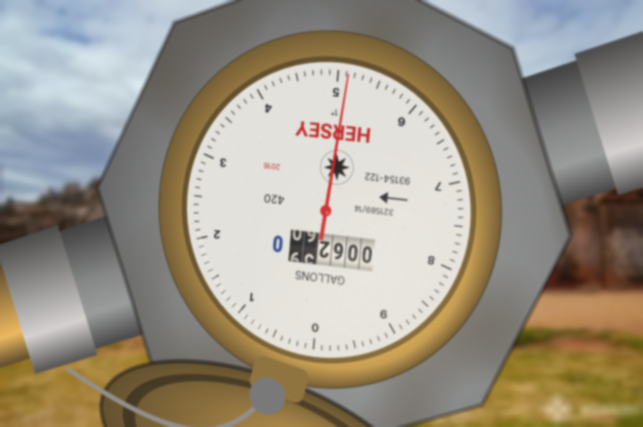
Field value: 62595.1; gal
